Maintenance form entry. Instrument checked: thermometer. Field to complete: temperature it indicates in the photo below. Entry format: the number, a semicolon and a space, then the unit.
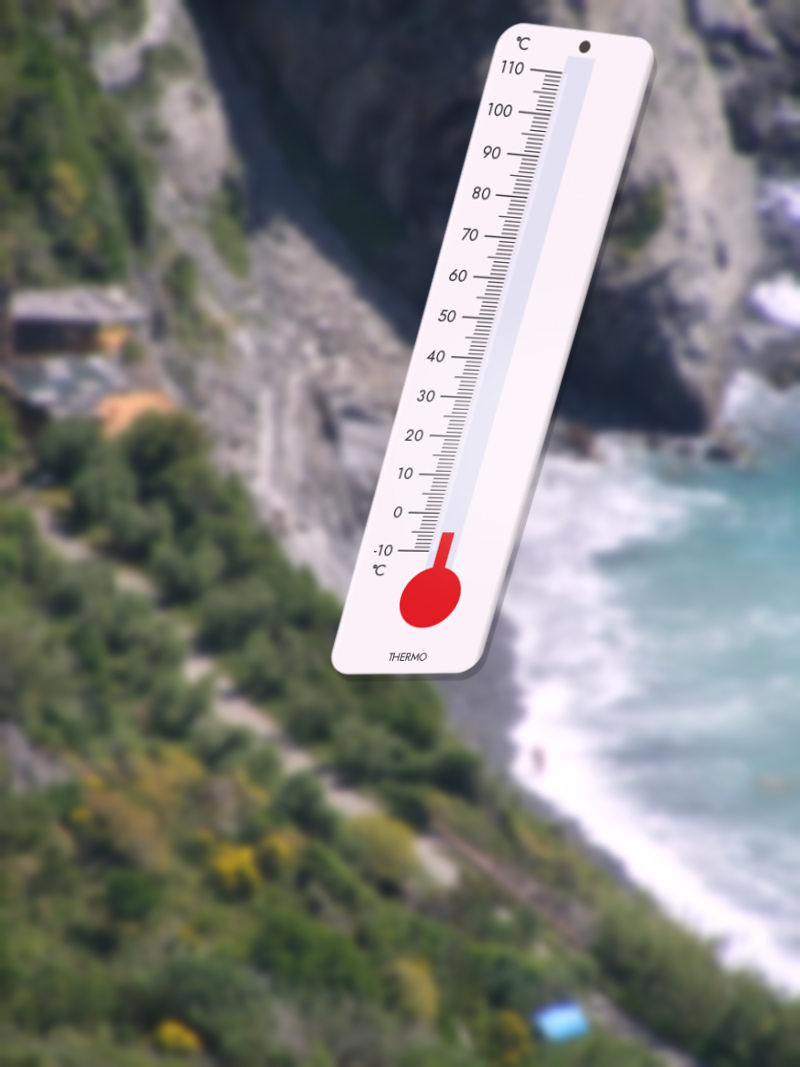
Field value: -5; °C
